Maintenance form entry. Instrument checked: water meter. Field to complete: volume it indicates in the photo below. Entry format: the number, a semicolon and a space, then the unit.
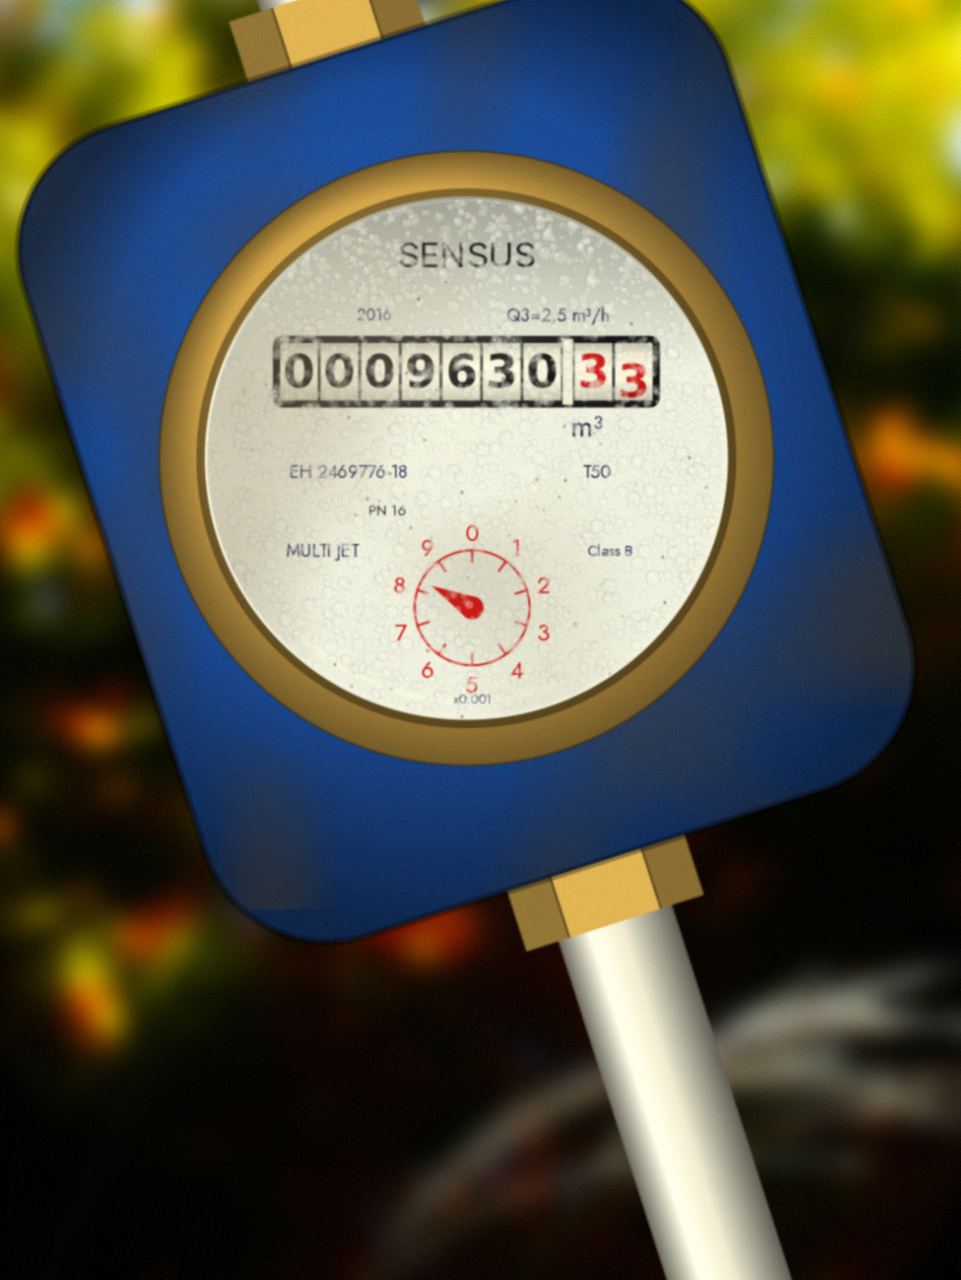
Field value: 9630.328; m³
